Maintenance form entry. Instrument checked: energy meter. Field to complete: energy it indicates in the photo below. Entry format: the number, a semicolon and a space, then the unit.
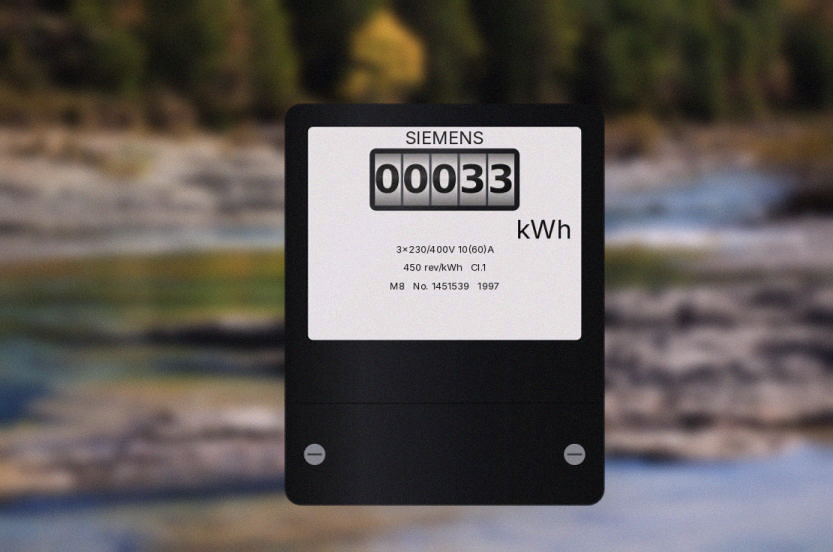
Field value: 33; kWh
